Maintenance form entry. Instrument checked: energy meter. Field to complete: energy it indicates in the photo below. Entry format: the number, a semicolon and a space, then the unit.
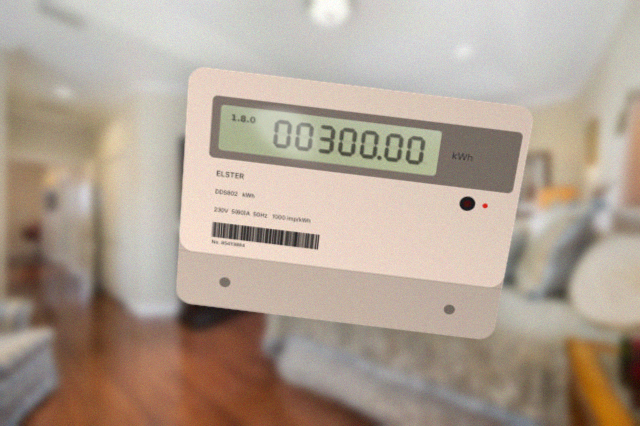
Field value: 300.00; kWh
